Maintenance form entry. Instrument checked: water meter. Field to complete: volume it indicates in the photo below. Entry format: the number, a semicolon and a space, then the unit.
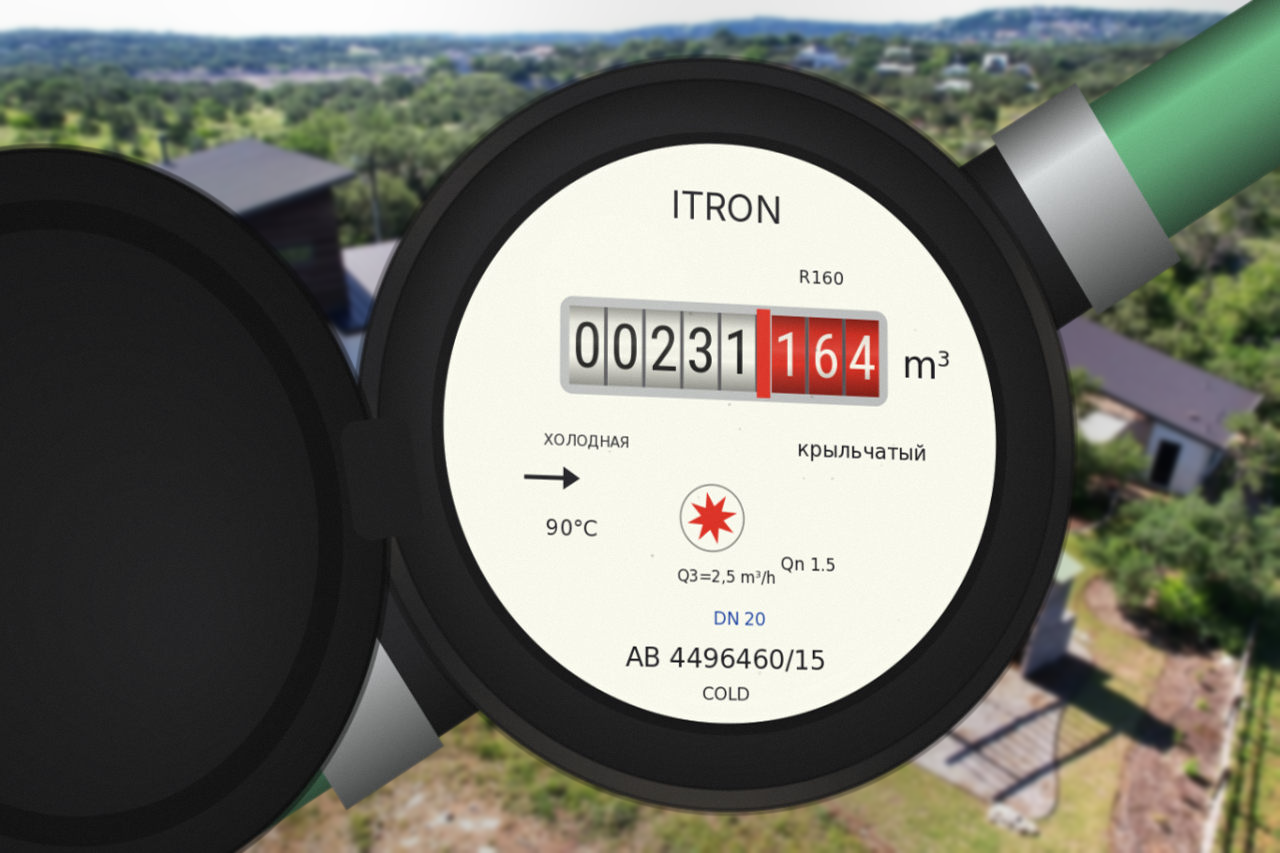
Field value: 231.164; m³
